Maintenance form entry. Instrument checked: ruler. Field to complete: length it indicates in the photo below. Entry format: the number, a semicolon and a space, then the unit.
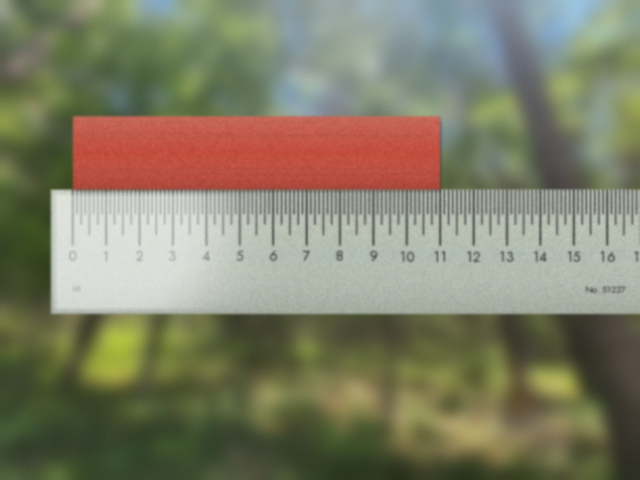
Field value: 11; in
